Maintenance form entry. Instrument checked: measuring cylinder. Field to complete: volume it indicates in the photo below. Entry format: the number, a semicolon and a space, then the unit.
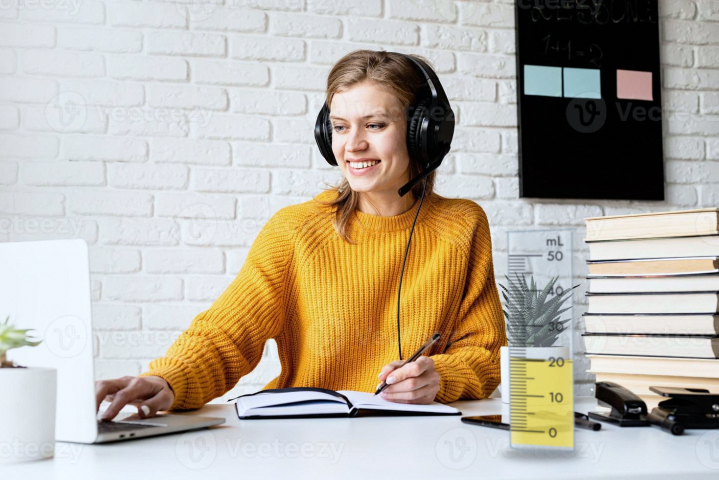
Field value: 20; mL
